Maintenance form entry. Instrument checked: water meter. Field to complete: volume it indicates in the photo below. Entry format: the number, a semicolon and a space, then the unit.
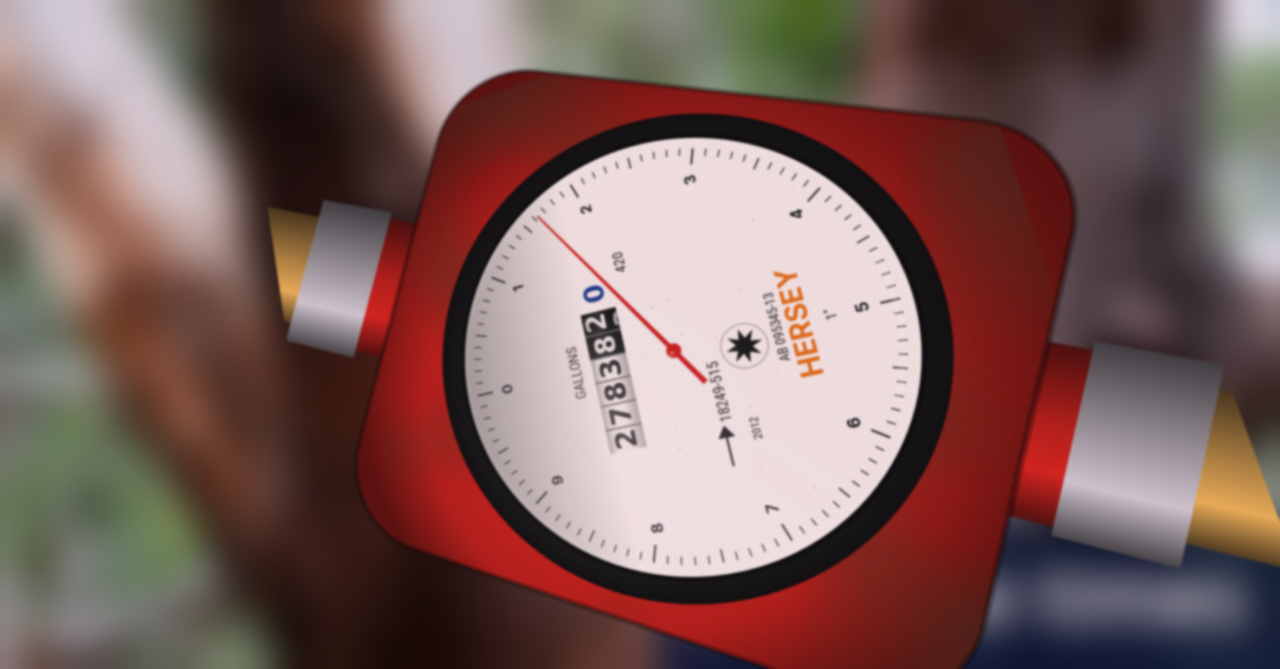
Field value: 2783821.6; gal
